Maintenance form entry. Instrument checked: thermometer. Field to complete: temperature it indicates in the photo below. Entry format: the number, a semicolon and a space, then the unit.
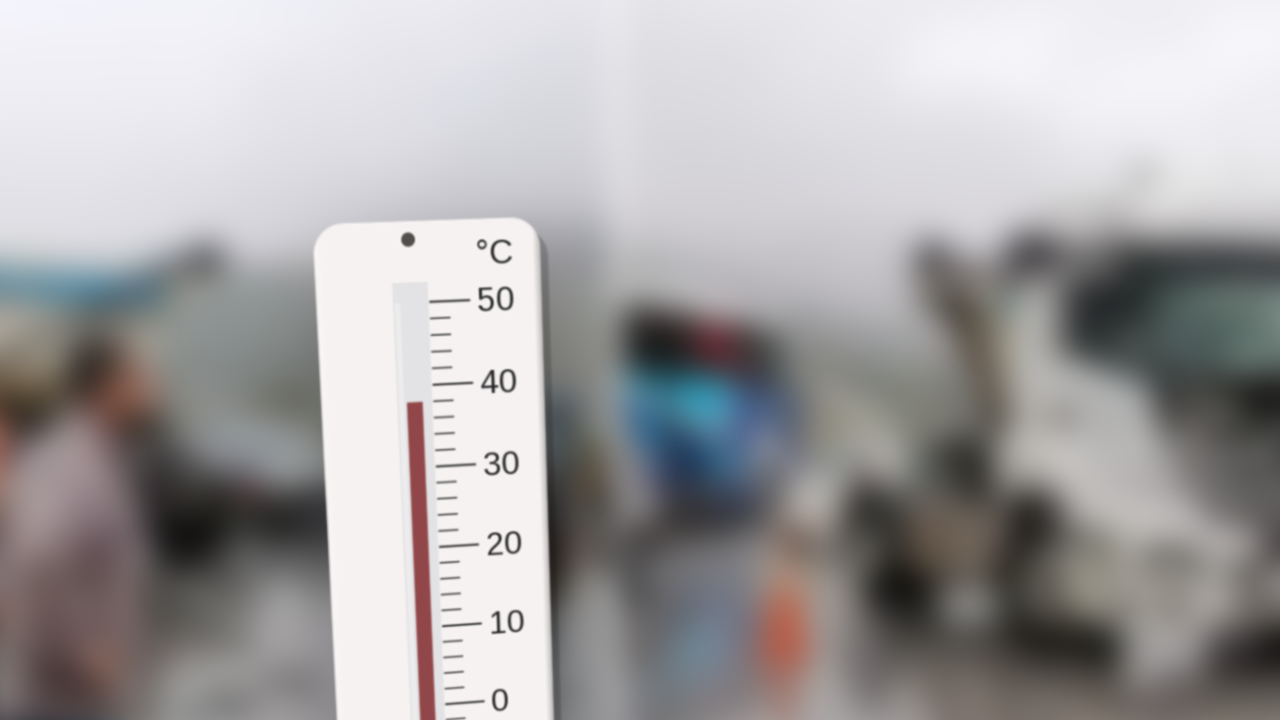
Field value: 38; °C
